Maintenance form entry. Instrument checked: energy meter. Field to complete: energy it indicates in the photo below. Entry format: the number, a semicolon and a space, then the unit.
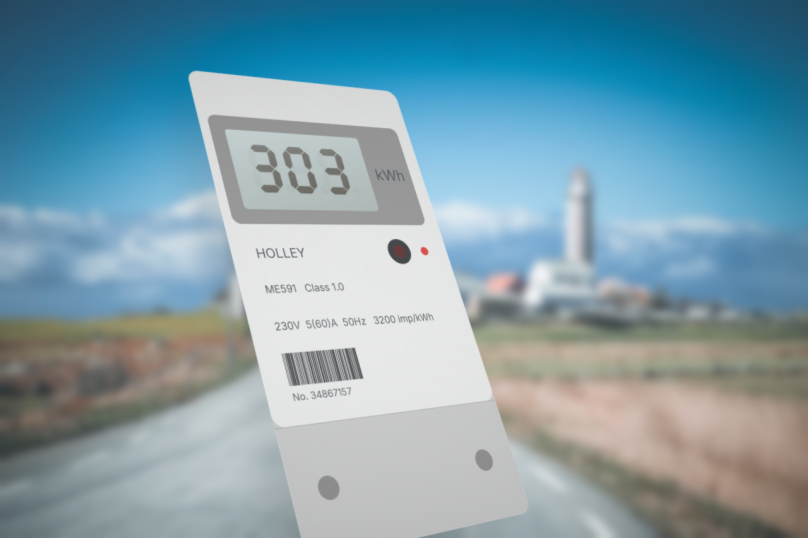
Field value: 303; kWh
